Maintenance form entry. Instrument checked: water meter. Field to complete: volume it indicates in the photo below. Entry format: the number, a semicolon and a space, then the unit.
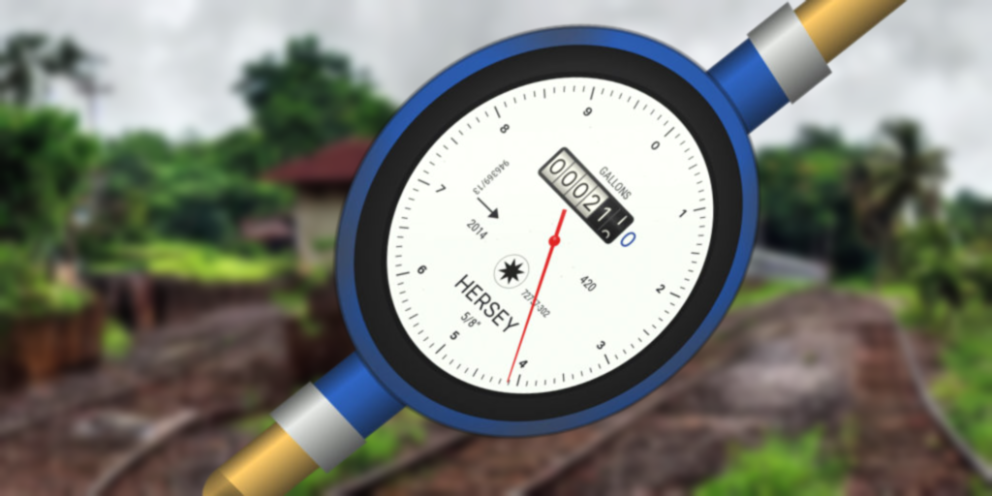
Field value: 2114.1; gal
